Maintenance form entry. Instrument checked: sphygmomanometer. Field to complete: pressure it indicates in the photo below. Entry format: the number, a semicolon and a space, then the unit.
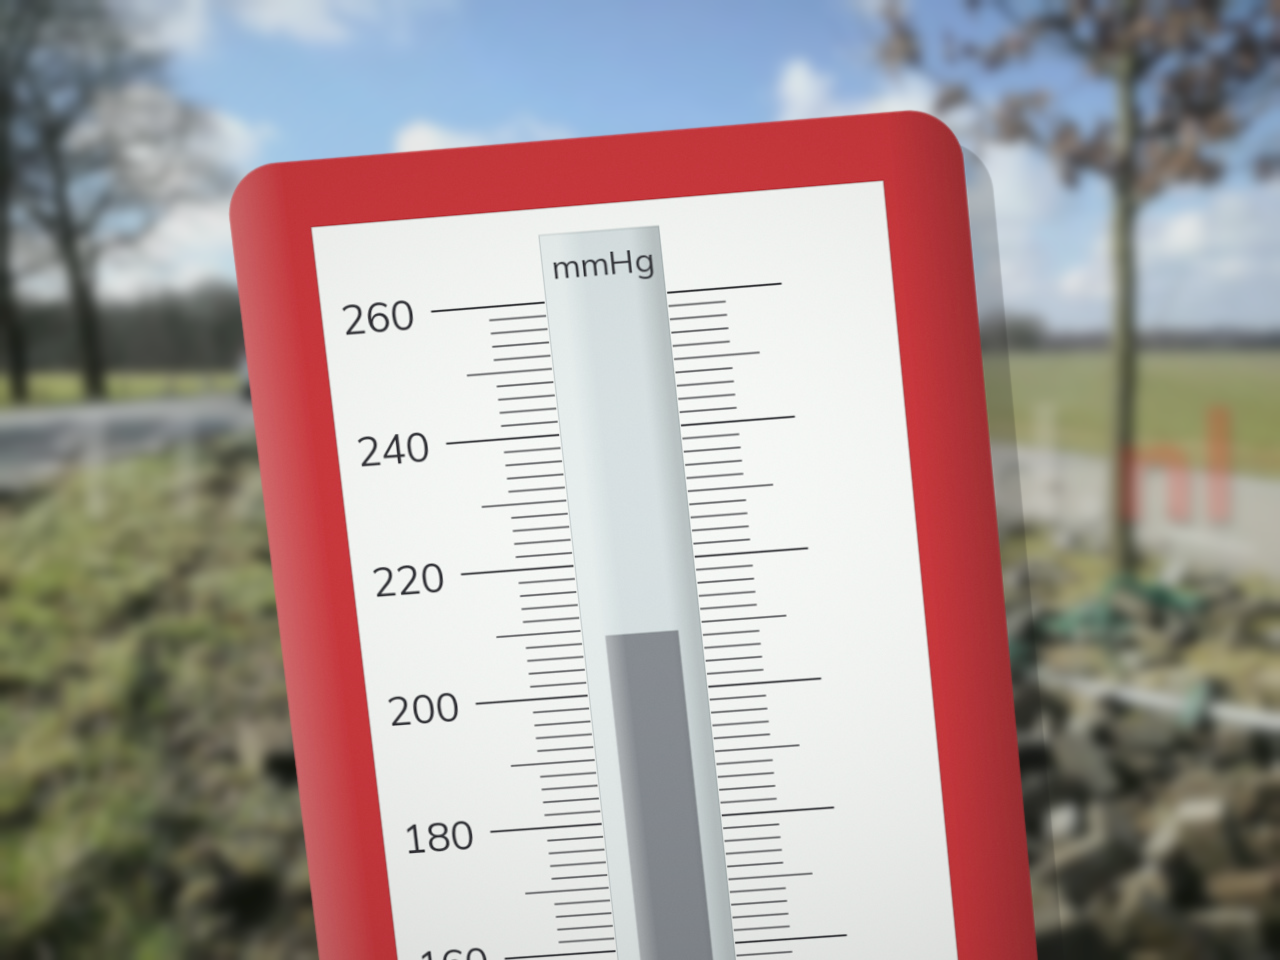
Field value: 209; mmHg
